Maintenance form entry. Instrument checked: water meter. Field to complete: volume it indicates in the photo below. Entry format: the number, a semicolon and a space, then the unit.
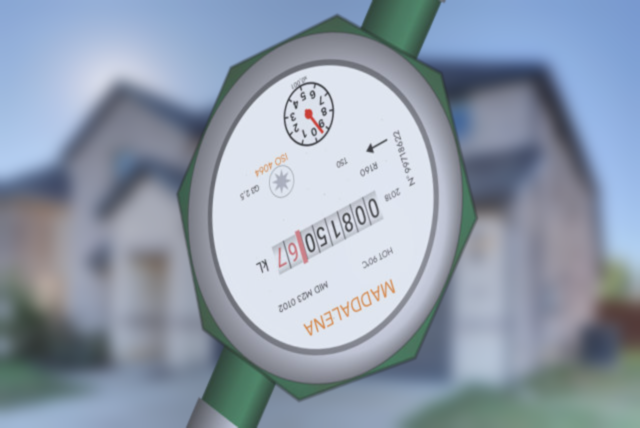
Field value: 8150.669; kL
